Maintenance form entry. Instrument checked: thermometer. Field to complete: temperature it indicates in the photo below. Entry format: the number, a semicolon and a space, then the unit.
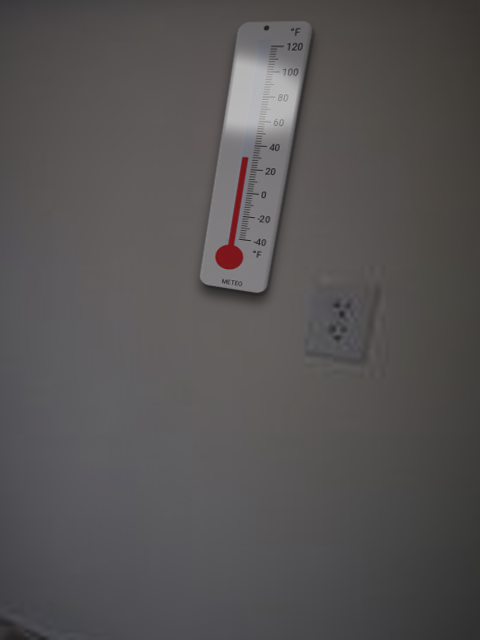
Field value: 30; °F
